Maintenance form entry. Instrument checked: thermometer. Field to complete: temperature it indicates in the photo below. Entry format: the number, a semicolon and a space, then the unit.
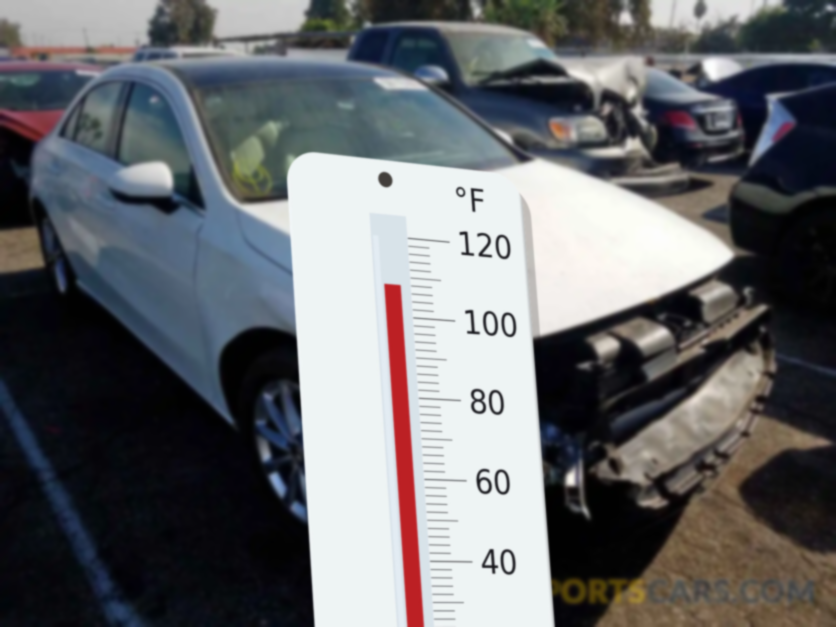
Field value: 108; °F
